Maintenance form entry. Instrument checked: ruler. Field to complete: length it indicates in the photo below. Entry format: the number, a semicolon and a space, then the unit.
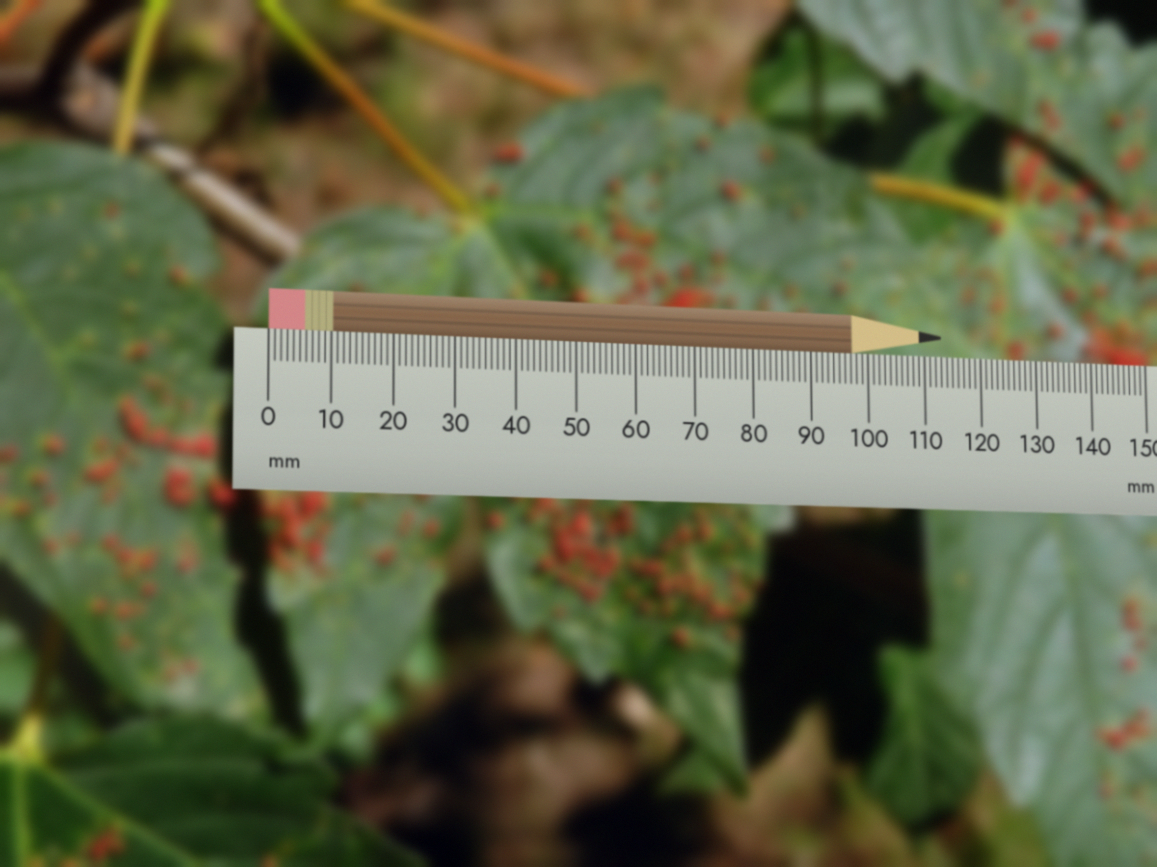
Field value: 113; mm
